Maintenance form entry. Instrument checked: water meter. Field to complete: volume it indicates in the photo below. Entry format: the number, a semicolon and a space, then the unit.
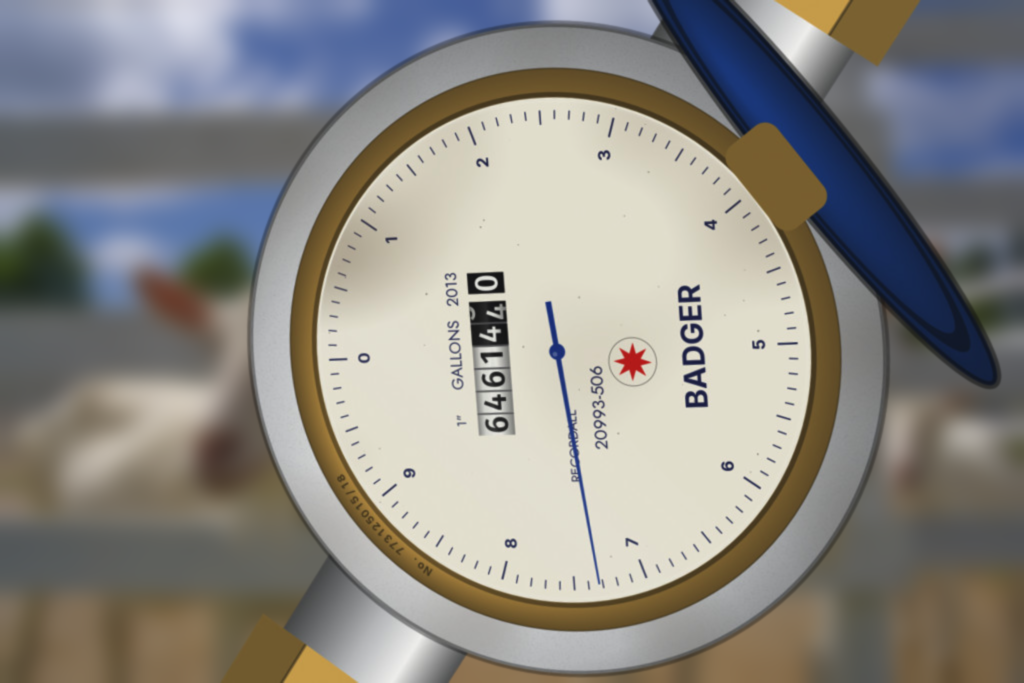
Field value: 6461437.3; gal
